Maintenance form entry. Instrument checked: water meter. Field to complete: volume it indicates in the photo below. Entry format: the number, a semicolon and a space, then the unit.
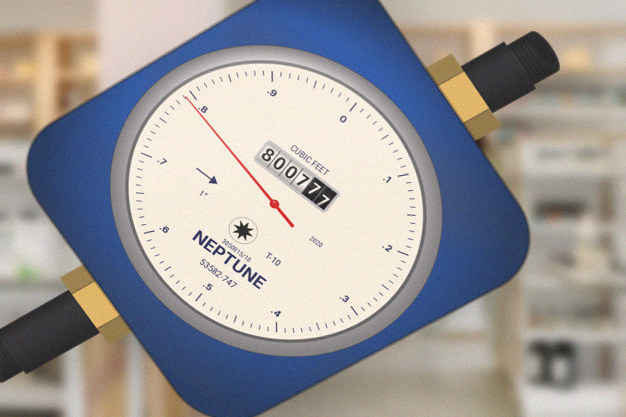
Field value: 800776.79; ft³
